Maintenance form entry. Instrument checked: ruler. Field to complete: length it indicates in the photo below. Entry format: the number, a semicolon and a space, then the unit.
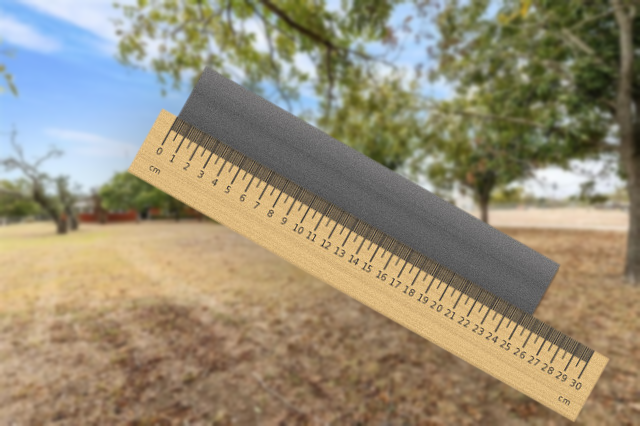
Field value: 25.5; cm
